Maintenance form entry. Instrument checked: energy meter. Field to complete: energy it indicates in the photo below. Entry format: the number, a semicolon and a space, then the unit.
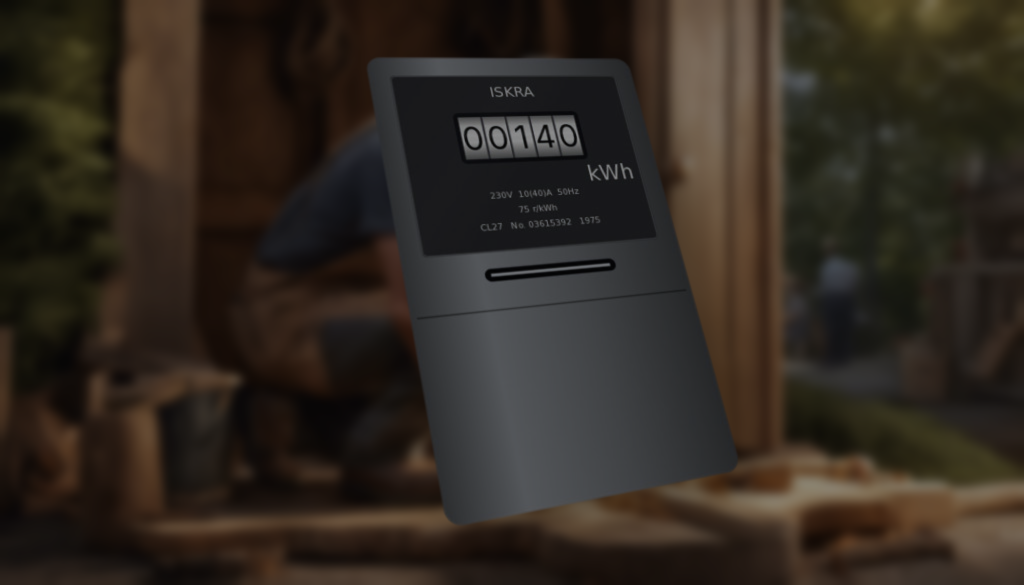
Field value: 140; kWh
